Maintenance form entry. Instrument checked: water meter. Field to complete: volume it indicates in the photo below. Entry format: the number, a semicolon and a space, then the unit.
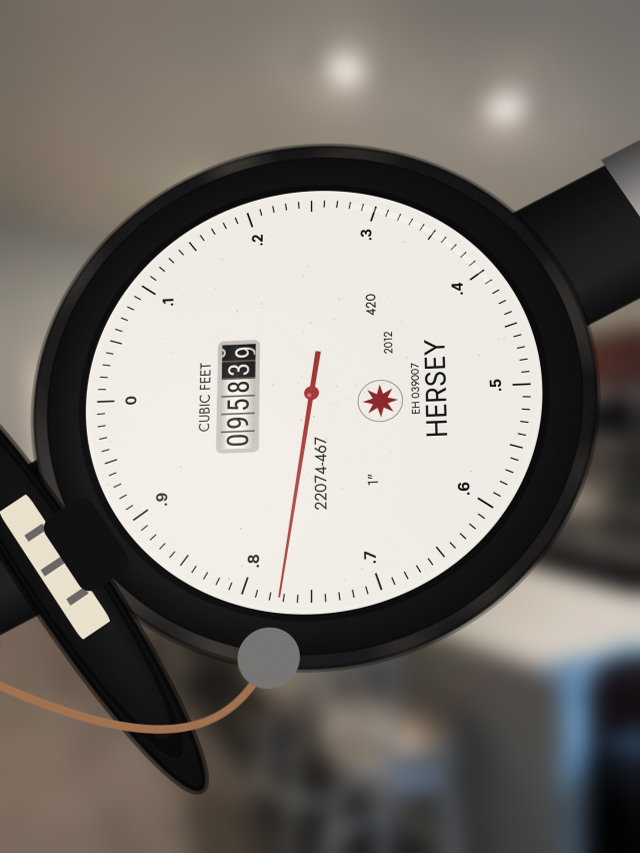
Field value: 95838.77; ft³
